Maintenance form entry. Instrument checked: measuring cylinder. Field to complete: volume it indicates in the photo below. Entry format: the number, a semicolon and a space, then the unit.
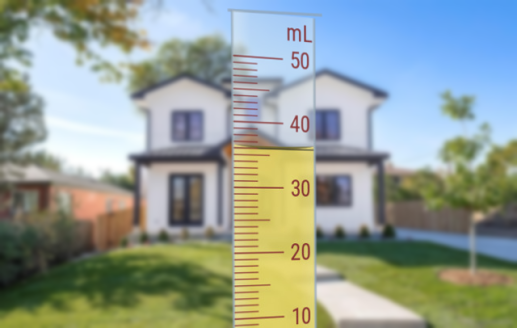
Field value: 36; mL
